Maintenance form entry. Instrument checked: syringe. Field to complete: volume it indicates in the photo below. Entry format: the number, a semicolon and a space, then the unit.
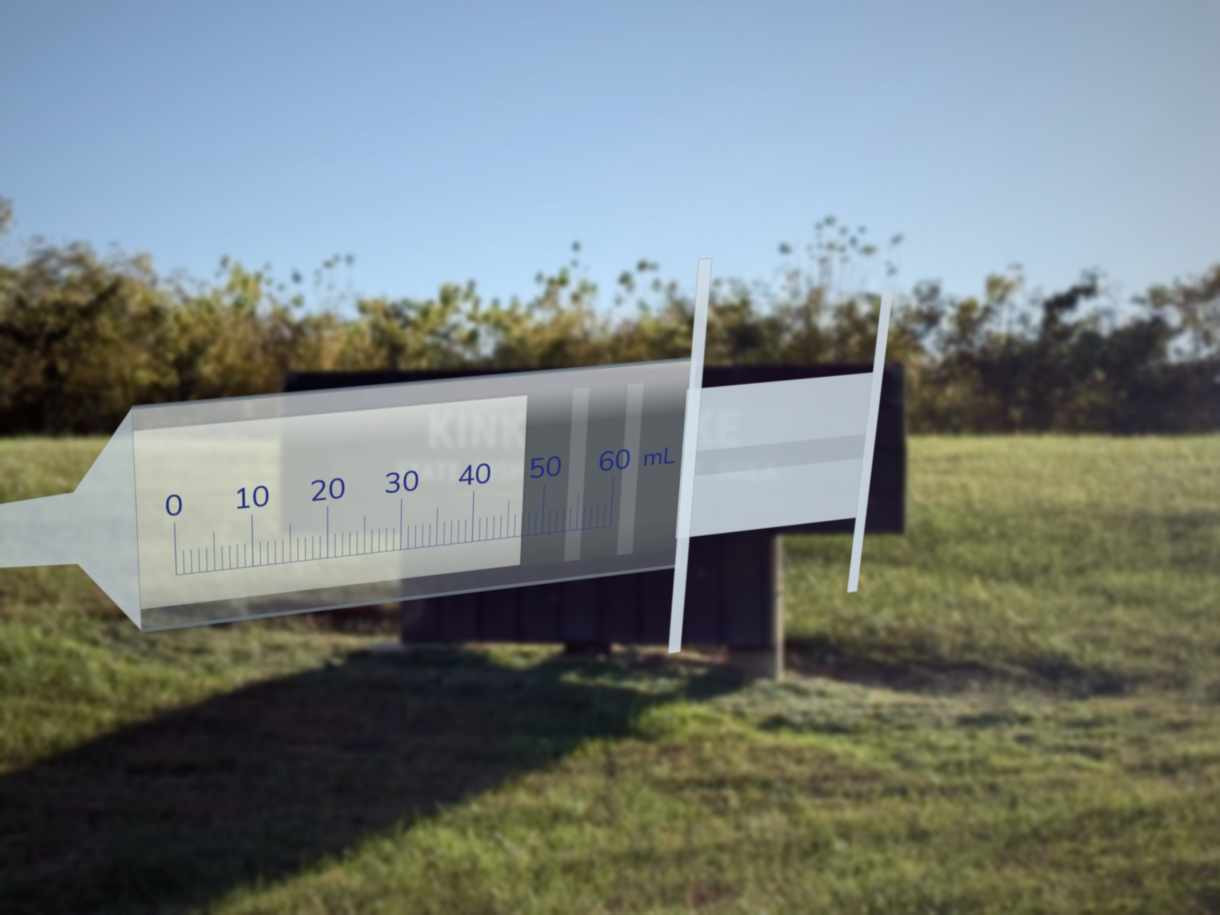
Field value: 47; mL
